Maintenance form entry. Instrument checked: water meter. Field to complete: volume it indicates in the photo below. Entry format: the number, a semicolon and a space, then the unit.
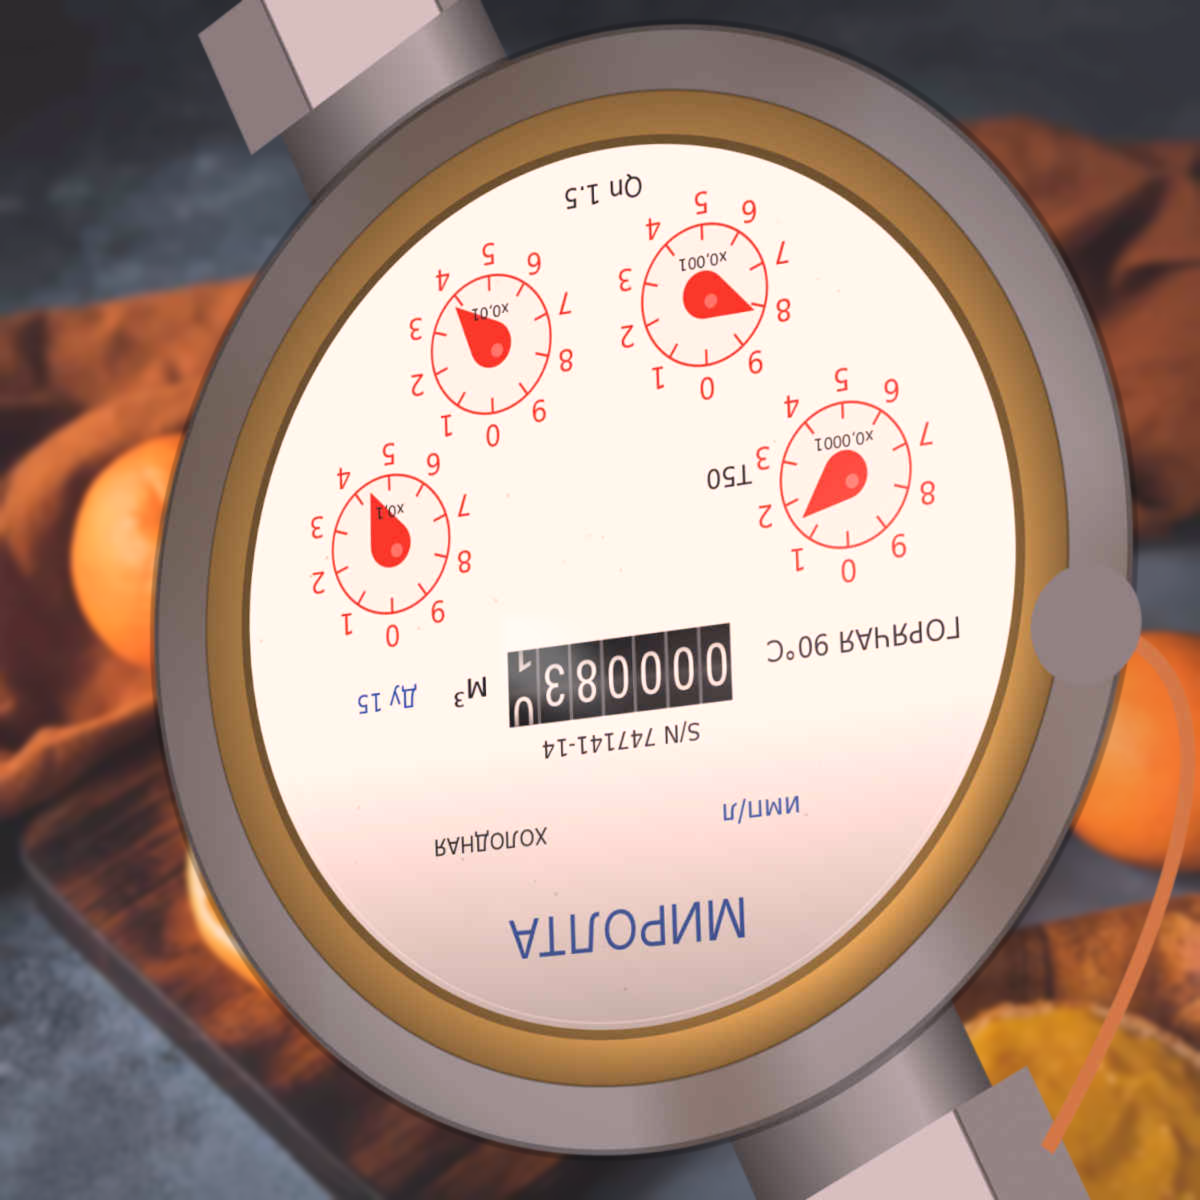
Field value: 830.4381; m³
